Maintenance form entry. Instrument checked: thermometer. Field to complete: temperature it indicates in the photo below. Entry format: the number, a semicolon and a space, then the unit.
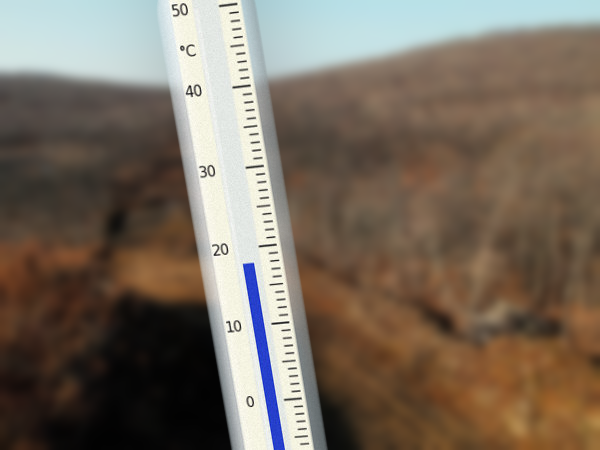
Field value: 18; °C
